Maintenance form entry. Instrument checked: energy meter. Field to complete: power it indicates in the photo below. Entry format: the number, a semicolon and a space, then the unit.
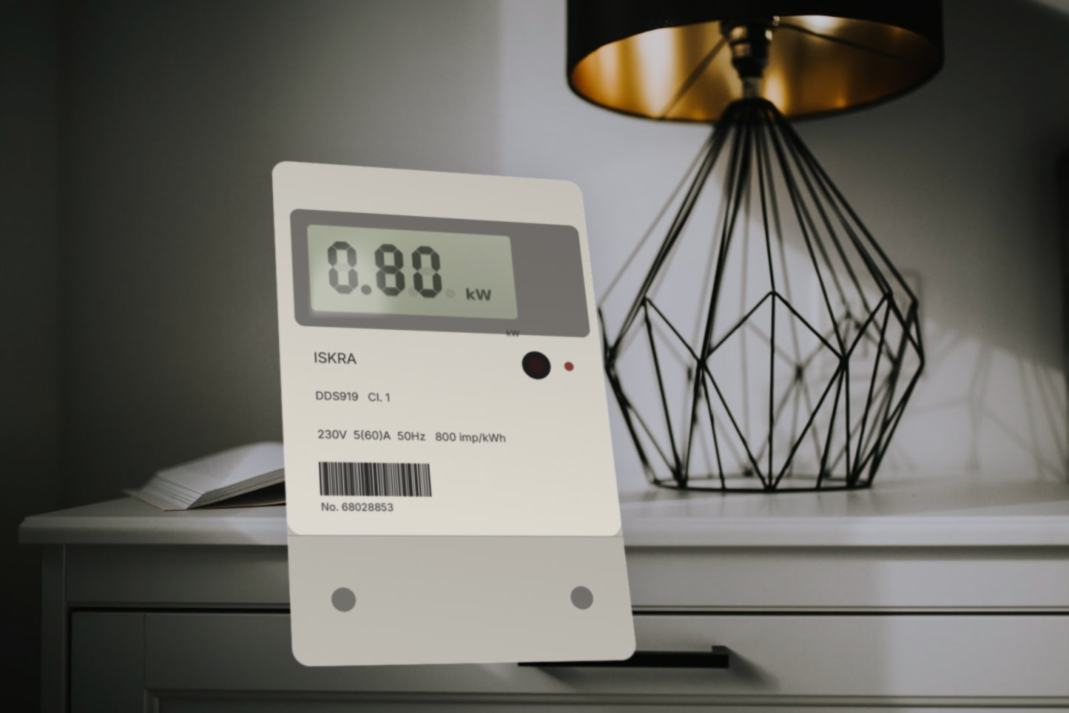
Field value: 0.80; kW
